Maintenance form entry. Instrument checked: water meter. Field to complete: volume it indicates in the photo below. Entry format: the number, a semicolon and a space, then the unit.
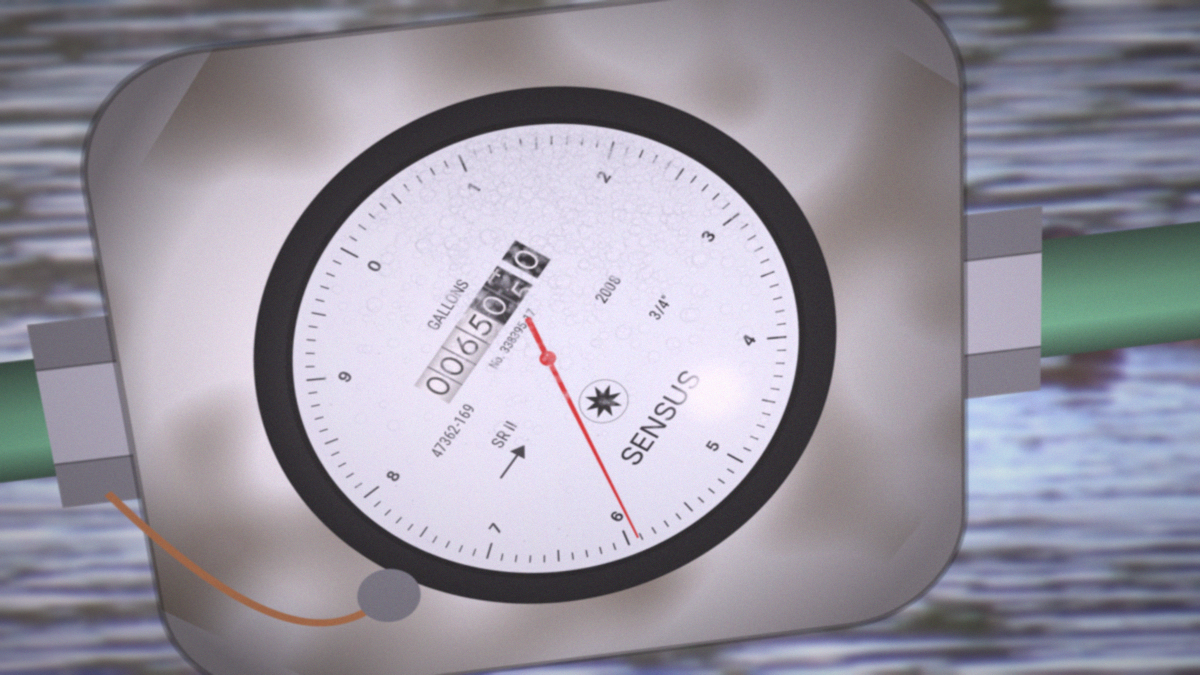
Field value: 65045.9; gal
